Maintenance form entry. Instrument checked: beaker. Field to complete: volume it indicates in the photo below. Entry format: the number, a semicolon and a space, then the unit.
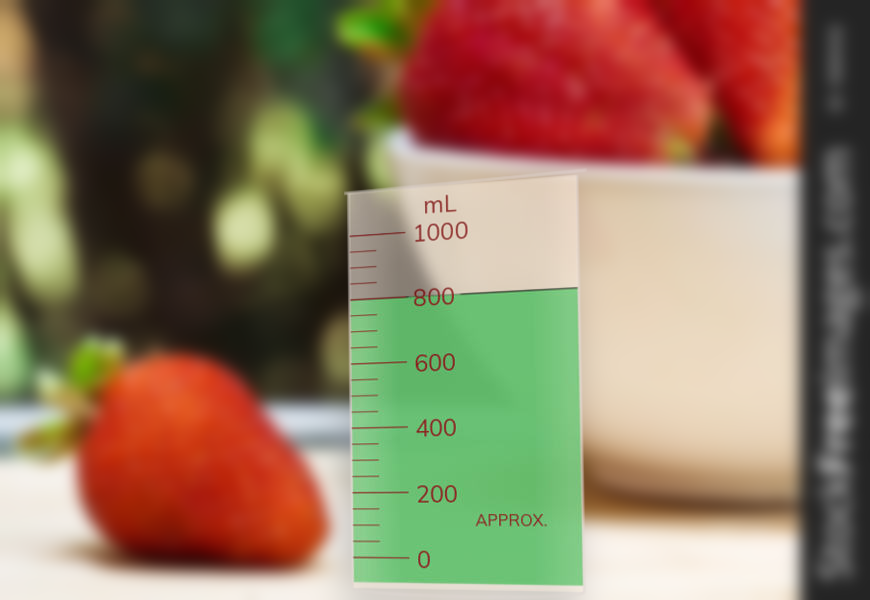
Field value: 800; mL
